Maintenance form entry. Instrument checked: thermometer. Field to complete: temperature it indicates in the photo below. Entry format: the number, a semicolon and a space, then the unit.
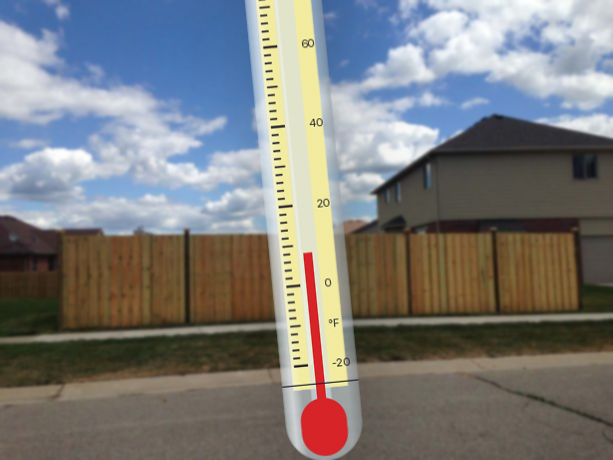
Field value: 8; °F
